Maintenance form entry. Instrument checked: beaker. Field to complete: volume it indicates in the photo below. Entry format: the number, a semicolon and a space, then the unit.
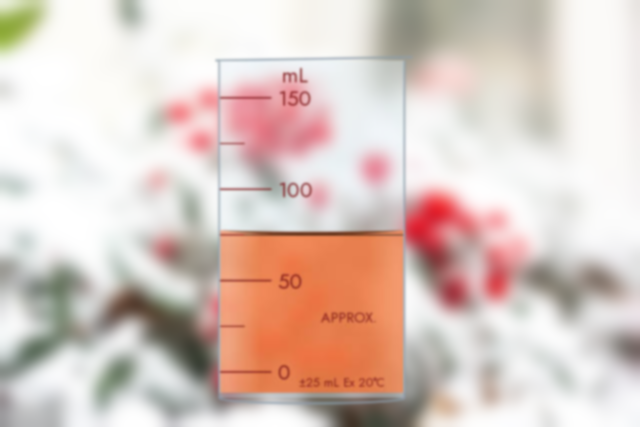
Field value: 75; mL
